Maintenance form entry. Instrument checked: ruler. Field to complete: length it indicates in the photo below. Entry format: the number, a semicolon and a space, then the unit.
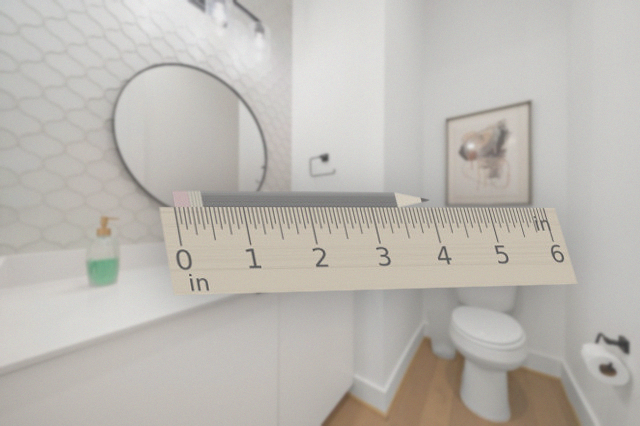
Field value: 4; in
